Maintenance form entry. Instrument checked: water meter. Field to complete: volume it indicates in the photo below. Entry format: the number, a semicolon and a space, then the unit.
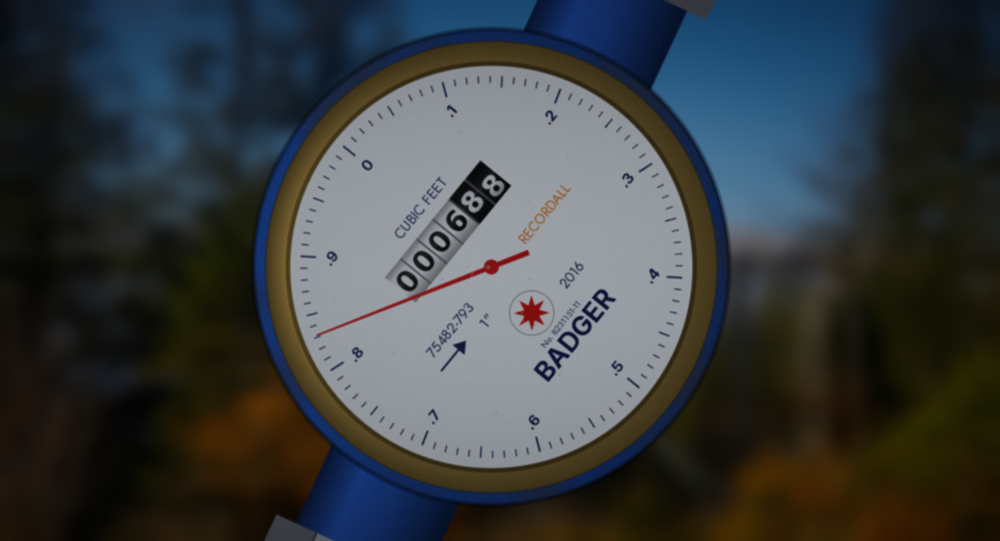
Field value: 687.83; ft³
